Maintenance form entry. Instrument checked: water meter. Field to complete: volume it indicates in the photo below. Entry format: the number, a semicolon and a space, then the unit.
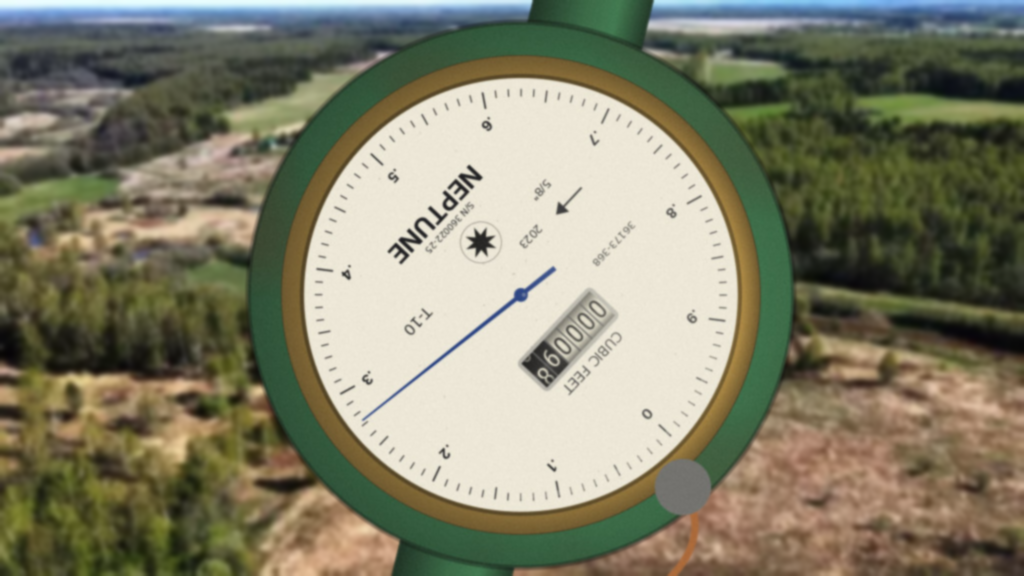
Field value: 98.27; ft³
